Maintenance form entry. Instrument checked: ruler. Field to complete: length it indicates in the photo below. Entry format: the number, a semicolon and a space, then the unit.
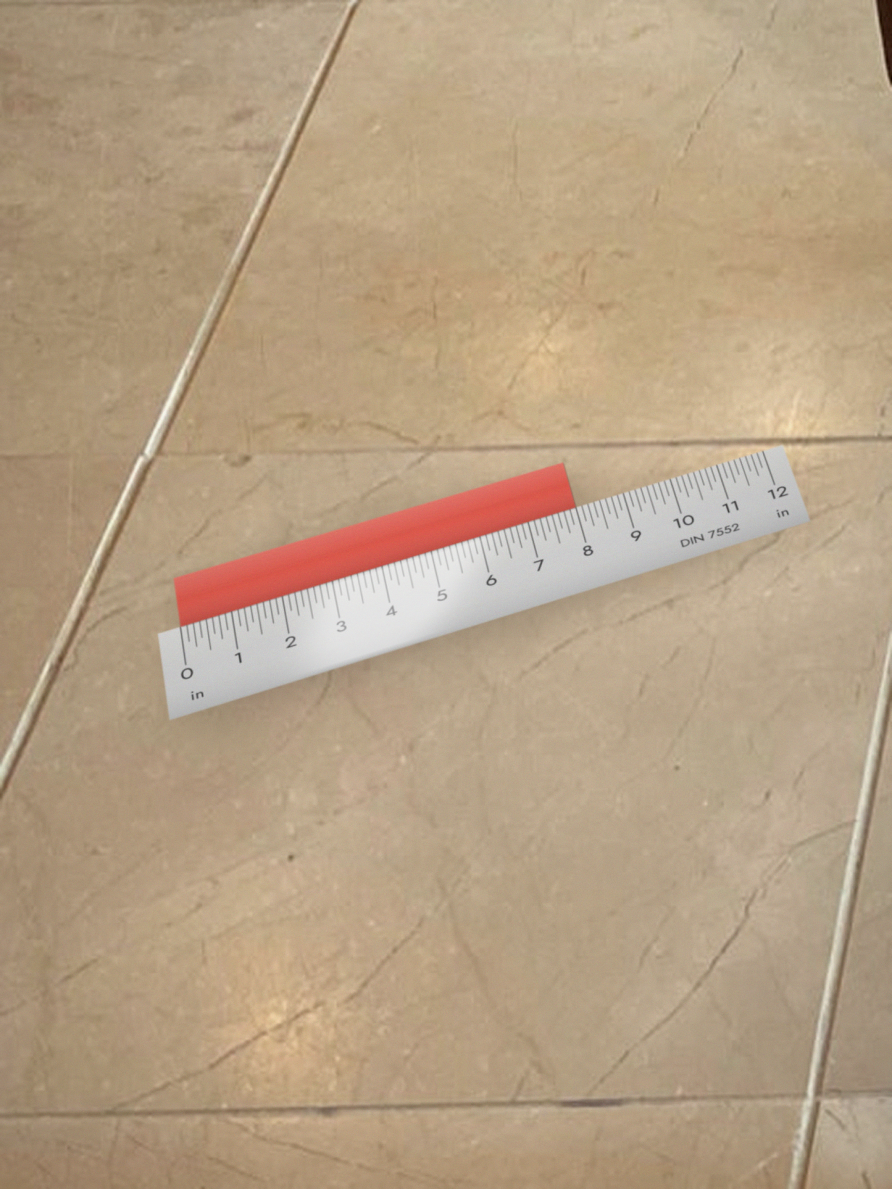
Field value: 8; in
